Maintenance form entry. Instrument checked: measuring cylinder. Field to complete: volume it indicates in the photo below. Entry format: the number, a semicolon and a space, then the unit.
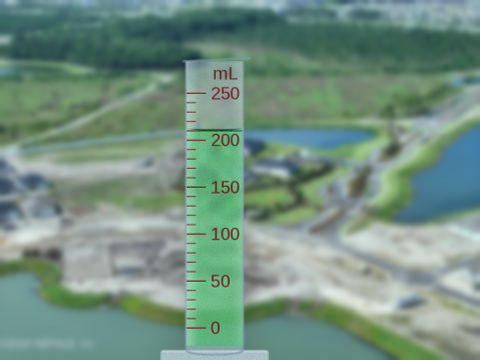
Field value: 210; mL
